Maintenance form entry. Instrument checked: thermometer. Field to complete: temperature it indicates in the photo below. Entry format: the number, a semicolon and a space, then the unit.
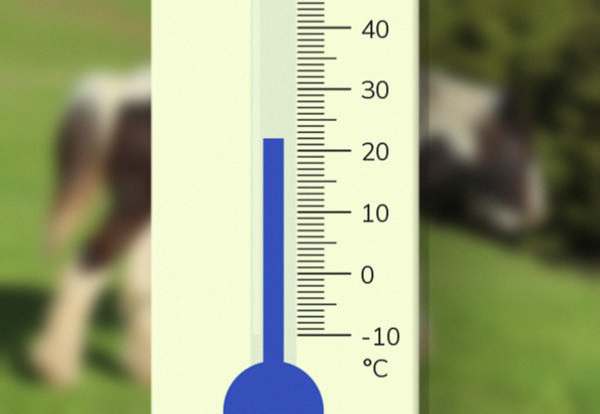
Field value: 22; °C
